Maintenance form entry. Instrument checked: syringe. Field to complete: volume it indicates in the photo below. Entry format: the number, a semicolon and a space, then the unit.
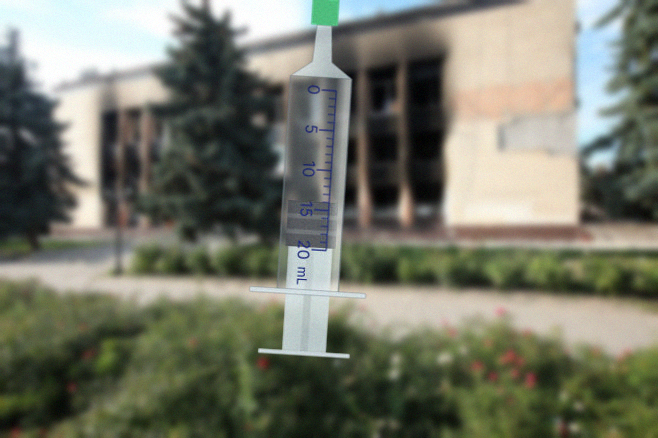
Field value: 14; mL
